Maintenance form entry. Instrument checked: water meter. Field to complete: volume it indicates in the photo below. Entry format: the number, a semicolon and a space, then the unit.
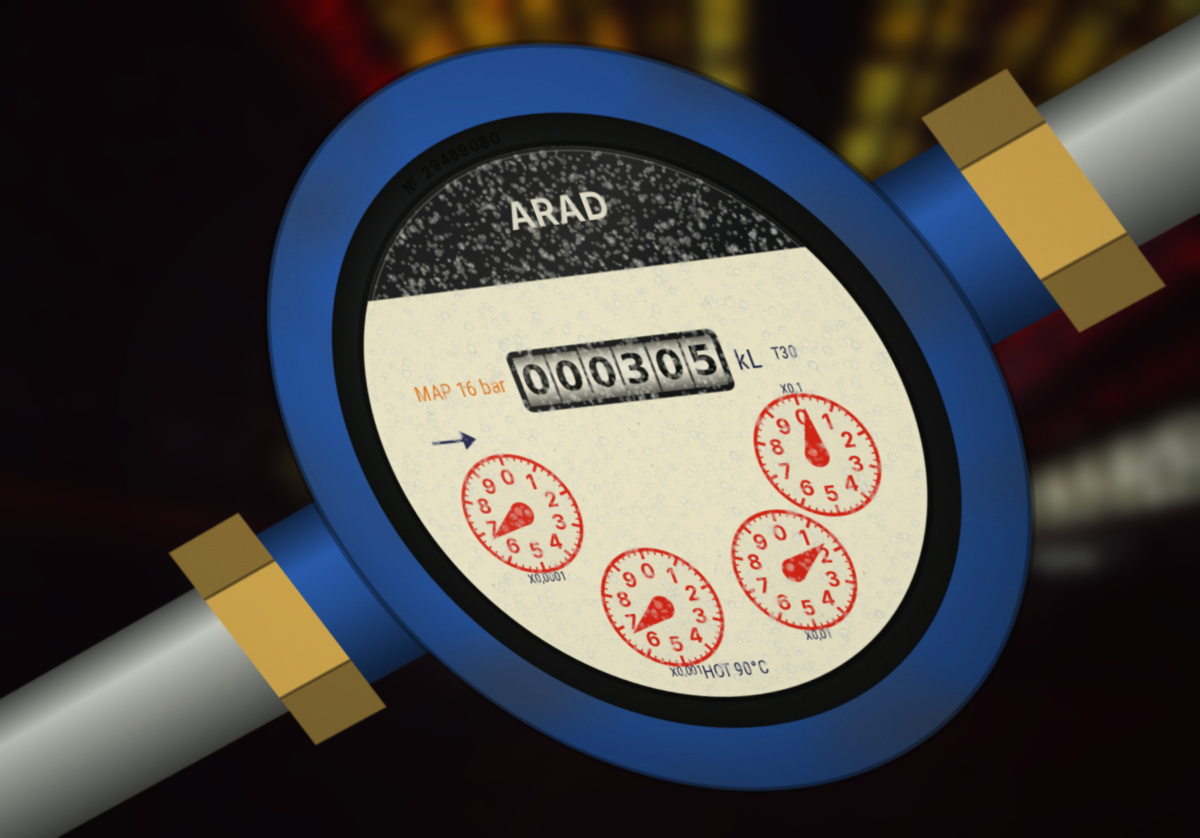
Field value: 305.0166; kL
